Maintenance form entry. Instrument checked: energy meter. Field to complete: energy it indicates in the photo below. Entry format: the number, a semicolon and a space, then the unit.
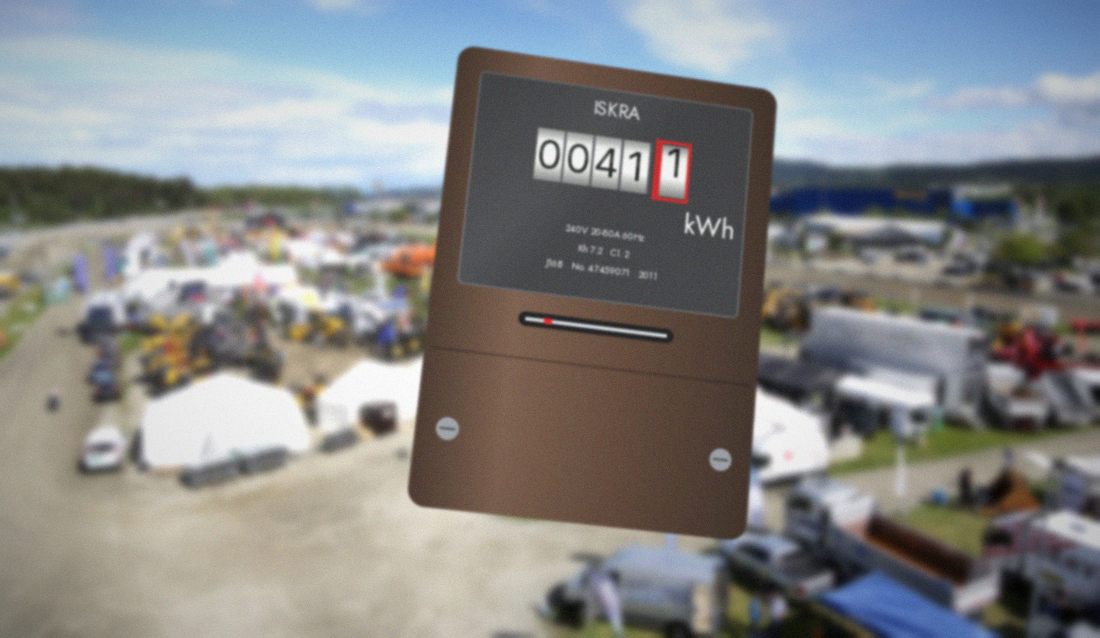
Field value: 41.1; kWh
